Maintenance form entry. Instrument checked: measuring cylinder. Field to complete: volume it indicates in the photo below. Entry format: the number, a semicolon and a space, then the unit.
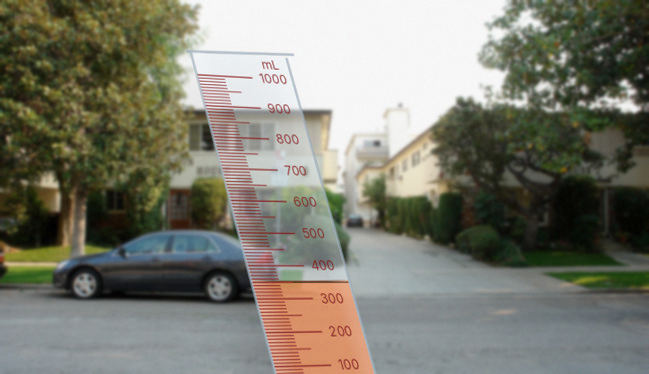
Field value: 350; mL
